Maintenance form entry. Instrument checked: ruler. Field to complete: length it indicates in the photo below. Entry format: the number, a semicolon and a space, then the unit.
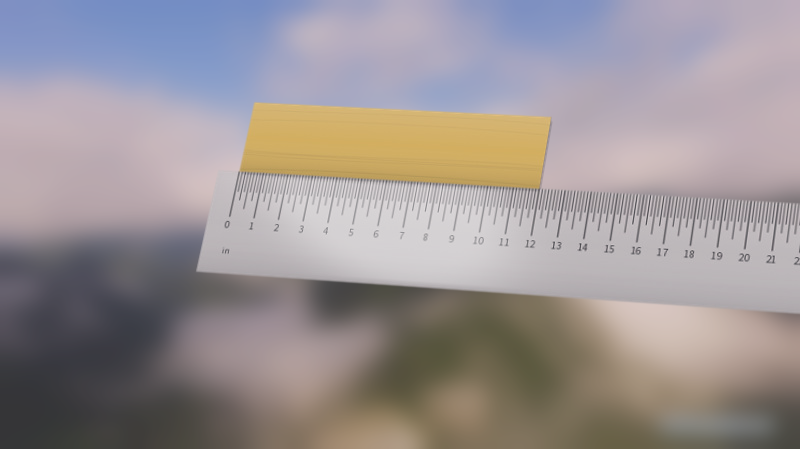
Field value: 12; in
